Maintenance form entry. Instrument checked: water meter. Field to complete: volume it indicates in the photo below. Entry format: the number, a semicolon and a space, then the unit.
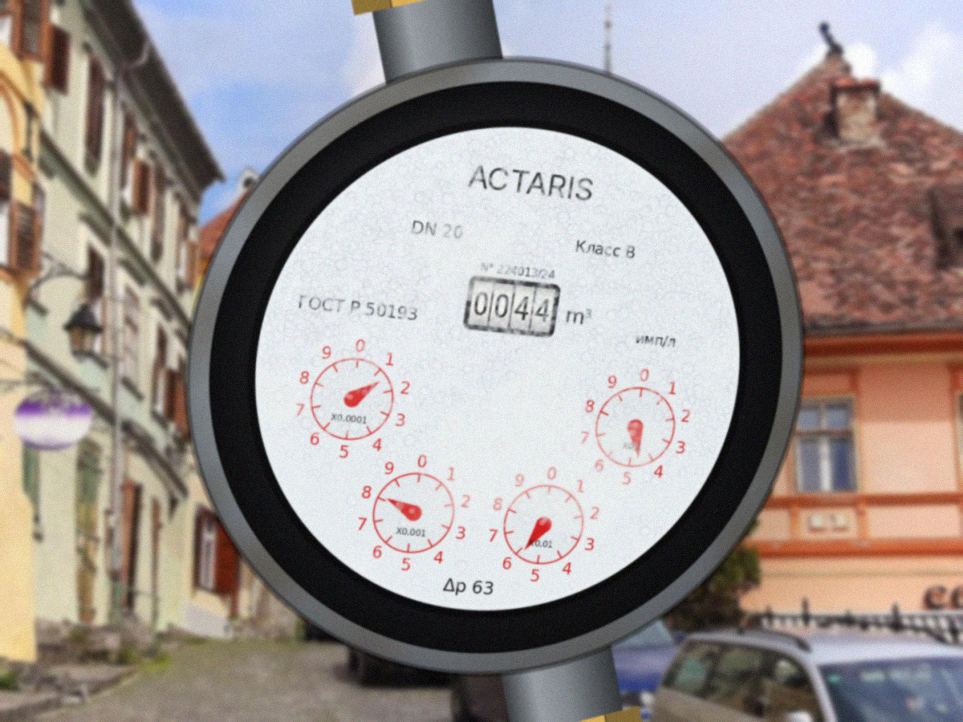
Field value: 44.4581; m³
